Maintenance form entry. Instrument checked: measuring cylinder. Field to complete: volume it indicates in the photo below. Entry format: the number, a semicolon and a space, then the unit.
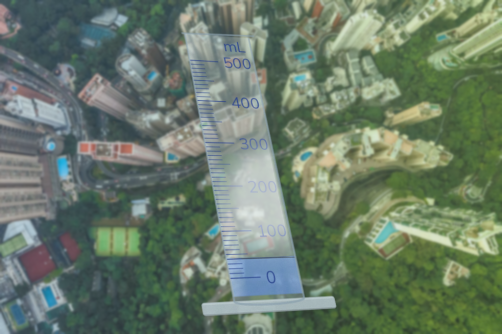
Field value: 40; mL
